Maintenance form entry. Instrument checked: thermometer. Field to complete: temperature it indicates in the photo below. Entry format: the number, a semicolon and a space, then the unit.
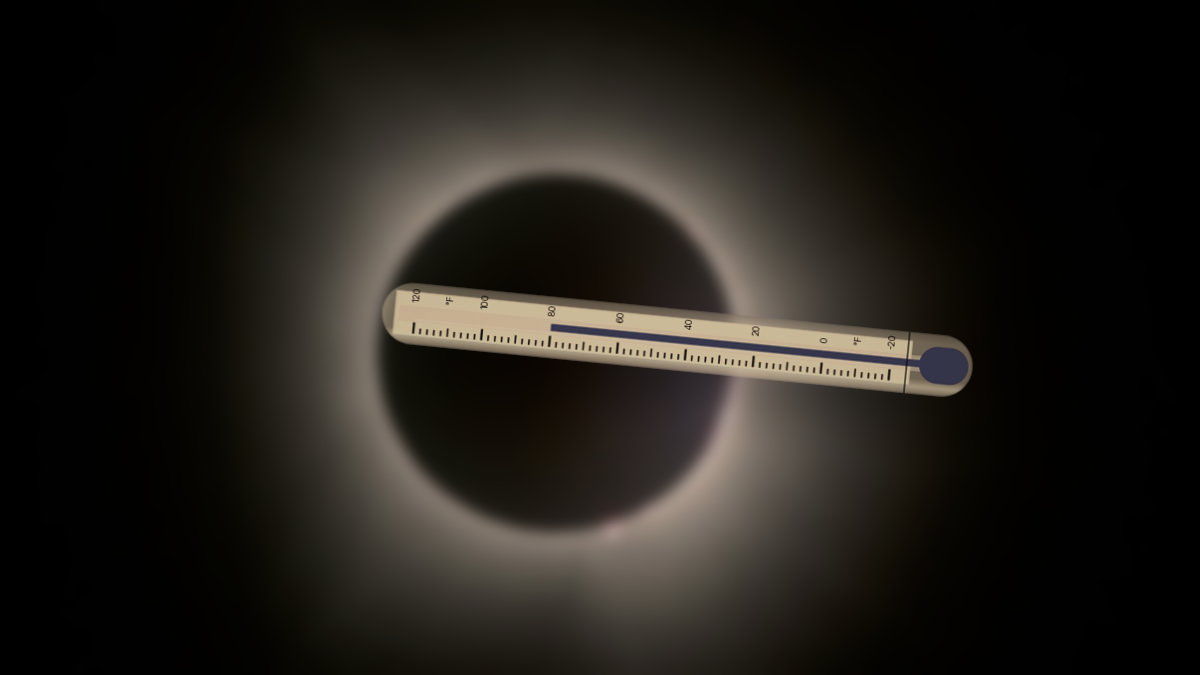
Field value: 80; °F
